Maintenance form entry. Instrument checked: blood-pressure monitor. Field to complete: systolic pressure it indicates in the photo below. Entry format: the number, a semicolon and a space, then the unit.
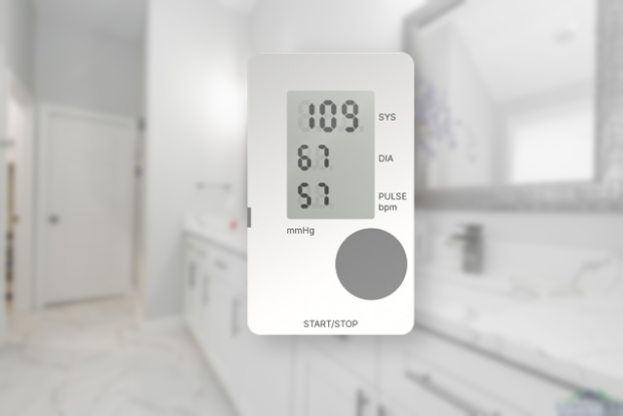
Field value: 109; mmHg
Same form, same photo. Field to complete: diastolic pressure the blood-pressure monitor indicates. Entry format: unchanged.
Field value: 67; mmHg
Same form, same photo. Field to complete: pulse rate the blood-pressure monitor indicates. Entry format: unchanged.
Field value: 57; bpm
